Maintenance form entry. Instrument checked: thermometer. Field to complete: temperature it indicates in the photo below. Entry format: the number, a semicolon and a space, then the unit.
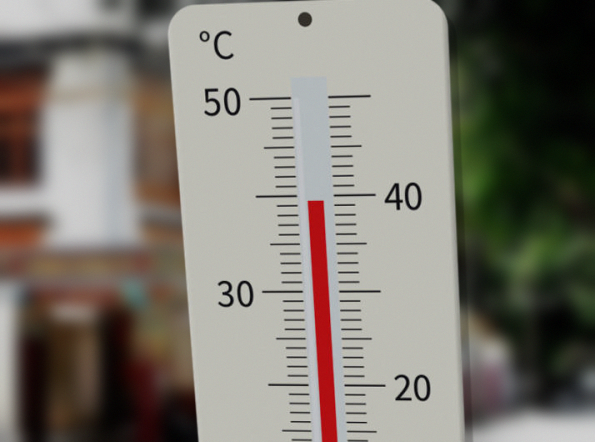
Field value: 39.5; °C
